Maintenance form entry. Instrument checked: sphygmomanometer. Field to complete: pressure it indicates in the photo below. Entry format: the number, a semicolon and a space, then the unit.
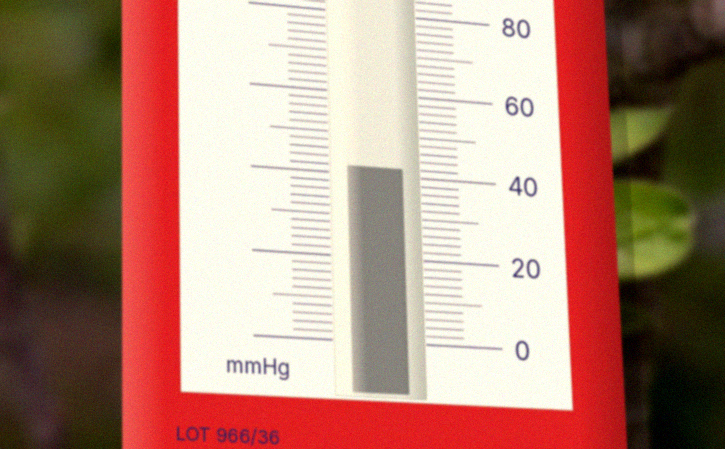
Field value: 42; mmHg
